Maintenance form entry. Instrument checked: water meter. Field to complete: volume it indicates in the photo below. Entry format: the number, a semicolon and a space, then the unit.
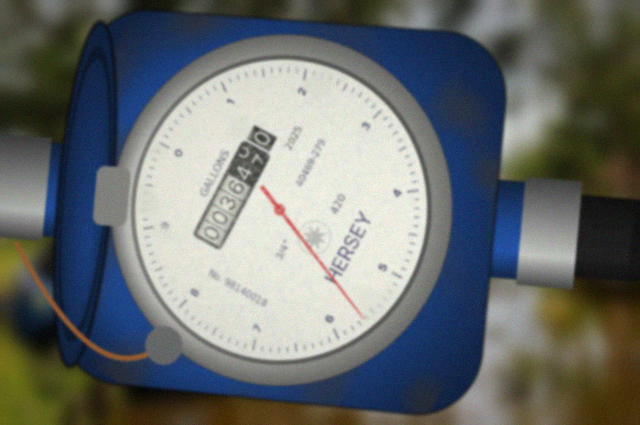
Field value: 36465.6; gal
